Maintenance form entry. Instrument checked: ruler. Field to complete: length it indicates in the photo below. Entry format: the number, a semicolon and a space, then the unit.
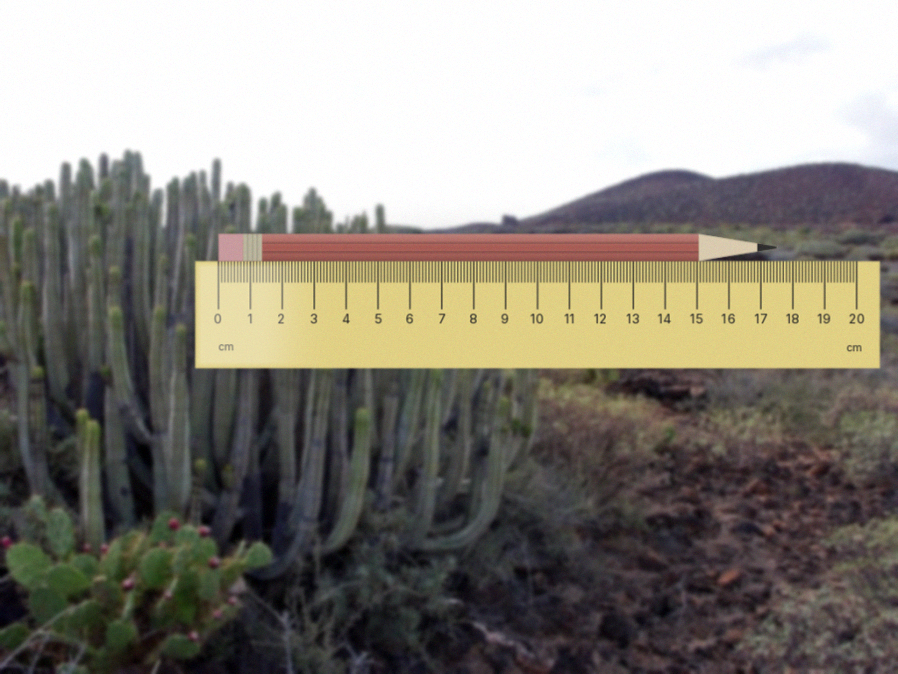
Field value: 17.5; cm
